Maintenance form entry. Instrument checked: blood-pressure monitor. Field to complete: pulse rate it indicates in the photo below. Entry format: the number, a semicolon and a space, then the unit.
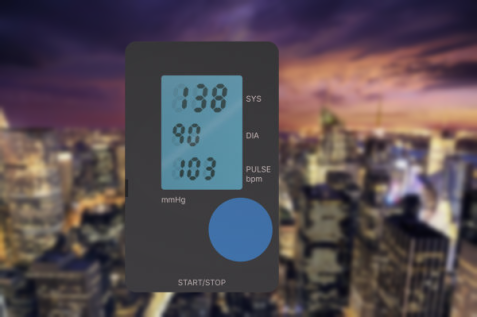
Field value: 103; bpm
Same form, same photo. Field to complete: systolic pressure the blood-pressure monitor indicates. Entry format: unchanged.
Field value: 138; mmHg
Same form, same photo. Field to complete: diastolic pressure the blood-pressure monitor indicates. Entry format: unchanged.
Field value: 90; mmHg
